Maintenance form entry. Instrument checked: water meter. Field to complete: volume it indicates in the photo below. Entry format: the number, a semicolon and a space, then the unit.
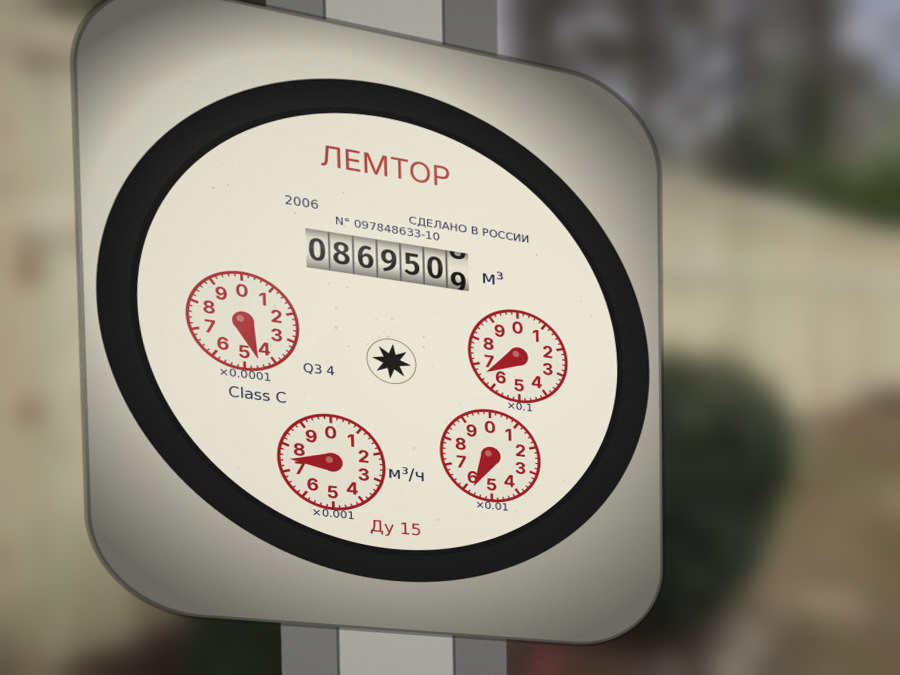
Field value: 869508.6574; m³
